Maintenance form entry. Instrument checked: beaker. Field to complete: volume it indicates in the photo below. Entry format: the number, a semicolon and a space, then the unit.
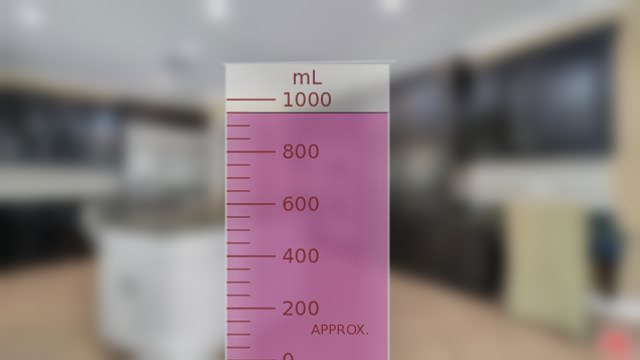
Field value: 950; mL
